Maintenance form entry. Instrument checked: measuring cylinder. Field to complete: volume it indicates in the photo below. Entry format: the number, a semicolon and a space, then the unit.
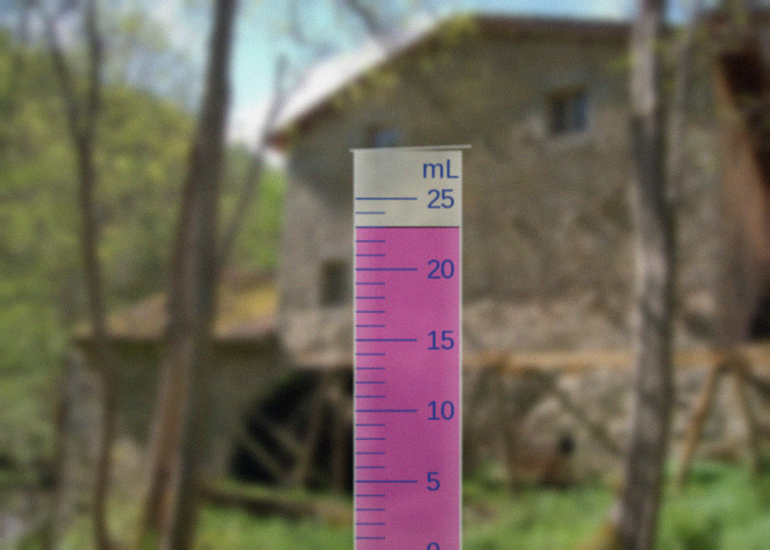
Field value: 23; mL
